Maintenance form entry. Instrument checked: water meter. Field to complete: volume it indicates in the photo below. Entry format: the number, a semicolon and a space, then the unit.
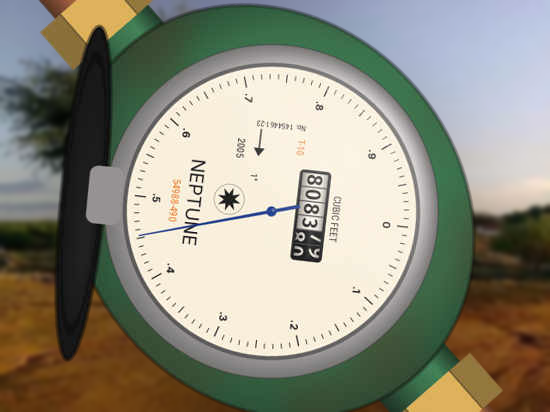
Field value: 808379.45; ft³
